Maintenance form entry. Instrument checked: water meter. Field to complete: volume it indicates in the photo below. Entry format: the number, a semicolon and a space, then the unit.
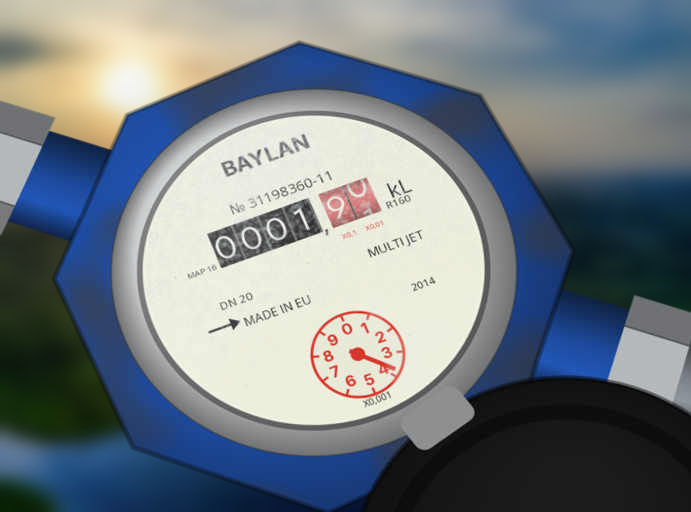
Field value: 1.903; kL
